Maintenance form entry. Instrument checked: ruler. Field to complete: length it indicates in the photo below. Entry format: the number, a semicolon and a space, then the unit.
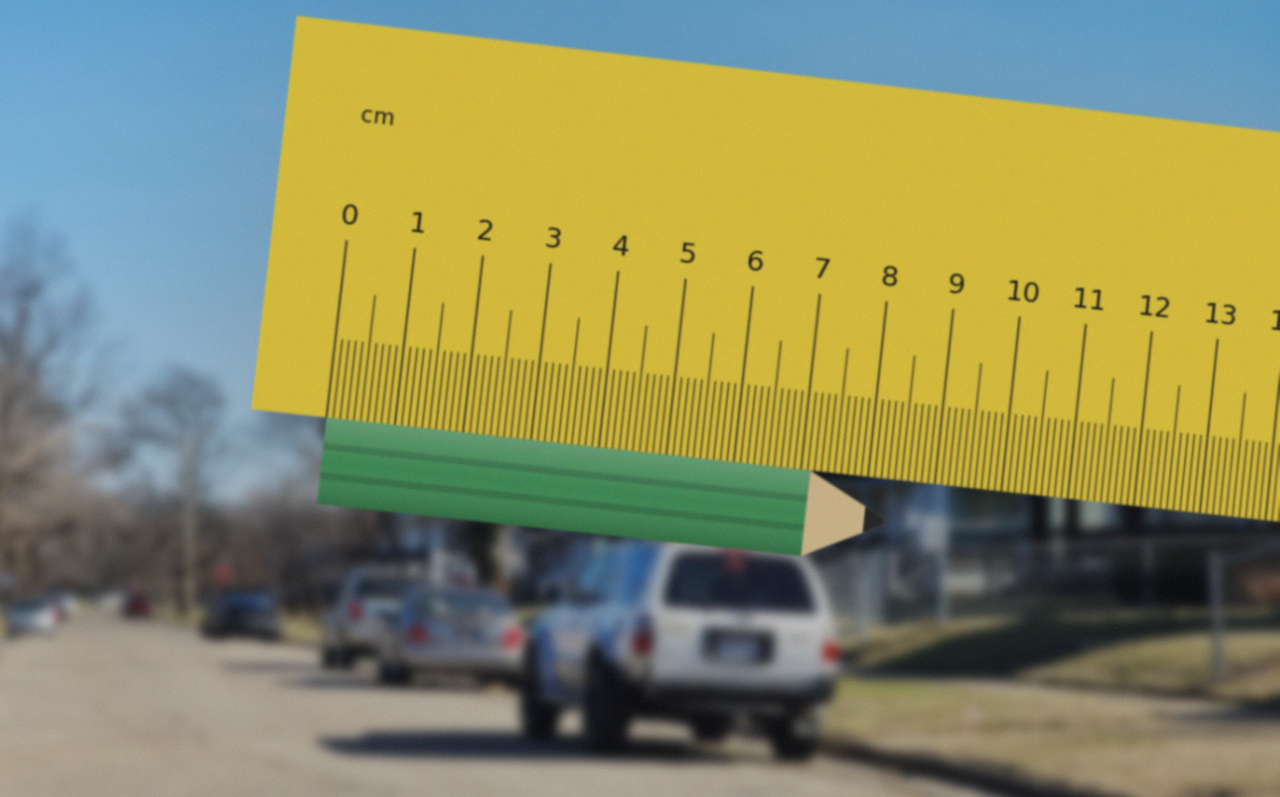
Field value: 8.3; cm
